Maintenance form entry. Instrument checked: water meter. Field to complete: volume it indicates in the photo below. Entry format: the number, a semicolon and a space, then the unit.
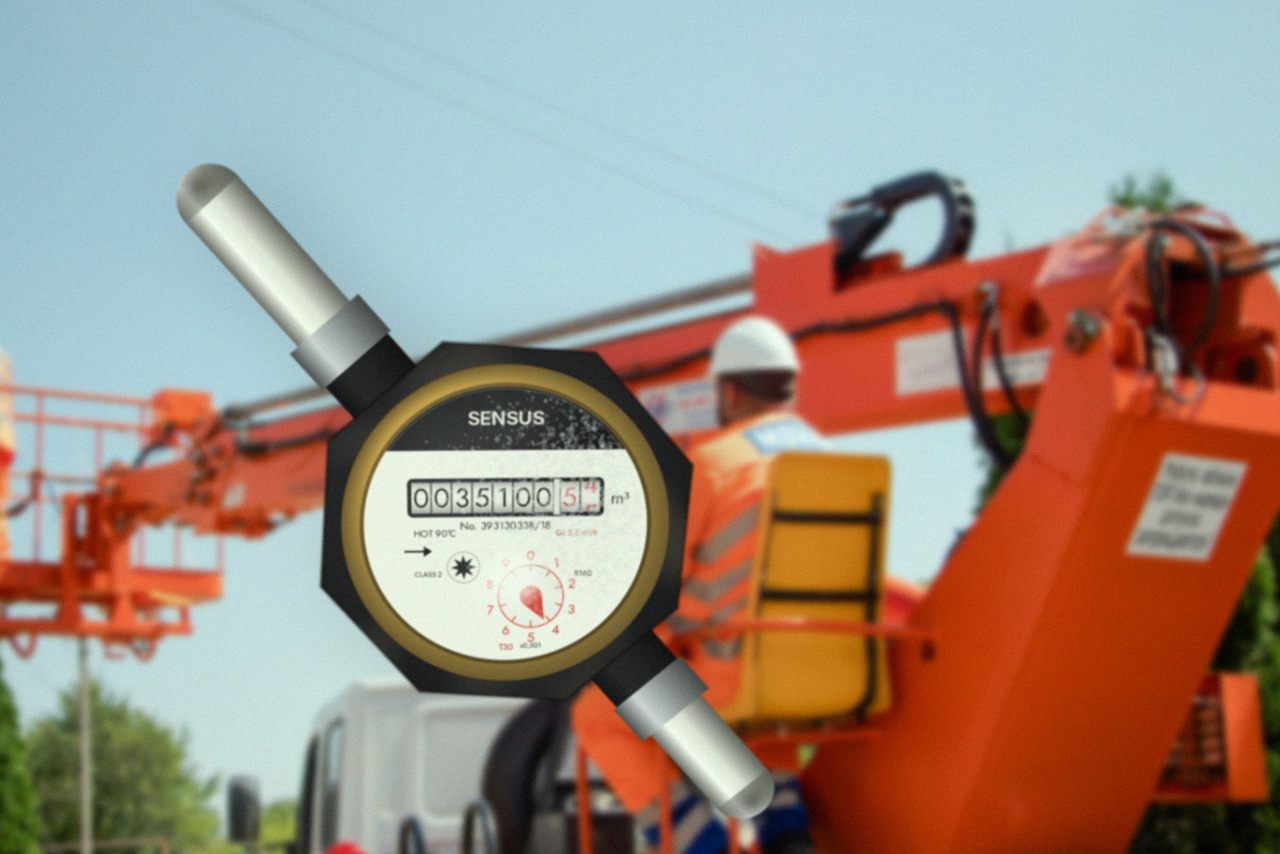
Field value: 35100.544; m³
